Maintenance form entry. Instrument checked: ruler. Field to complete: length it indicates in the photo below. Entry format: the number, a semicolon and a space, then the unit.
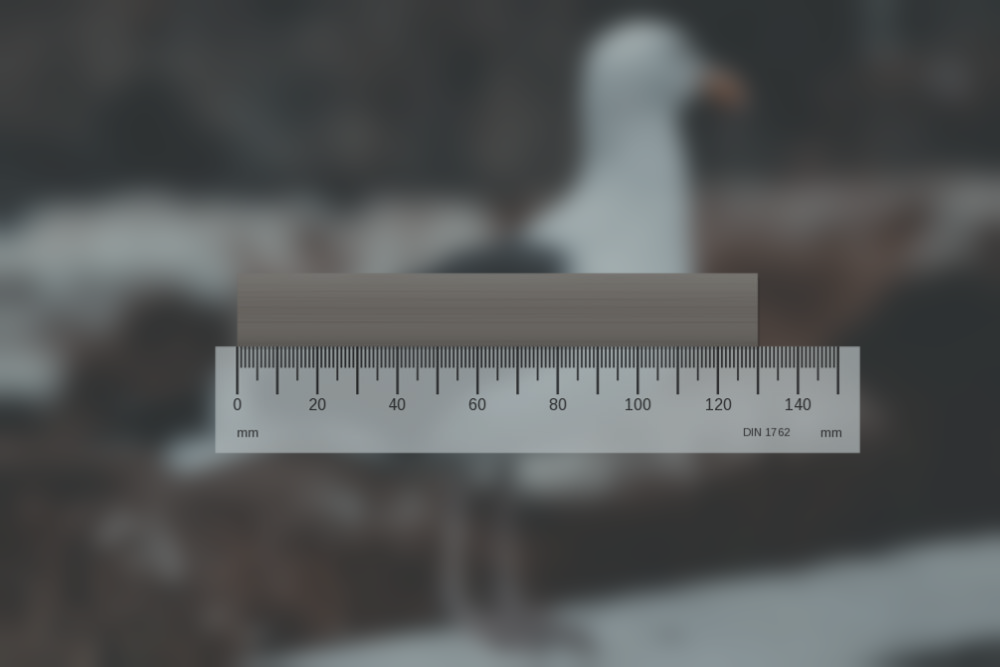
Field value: 130; mm
